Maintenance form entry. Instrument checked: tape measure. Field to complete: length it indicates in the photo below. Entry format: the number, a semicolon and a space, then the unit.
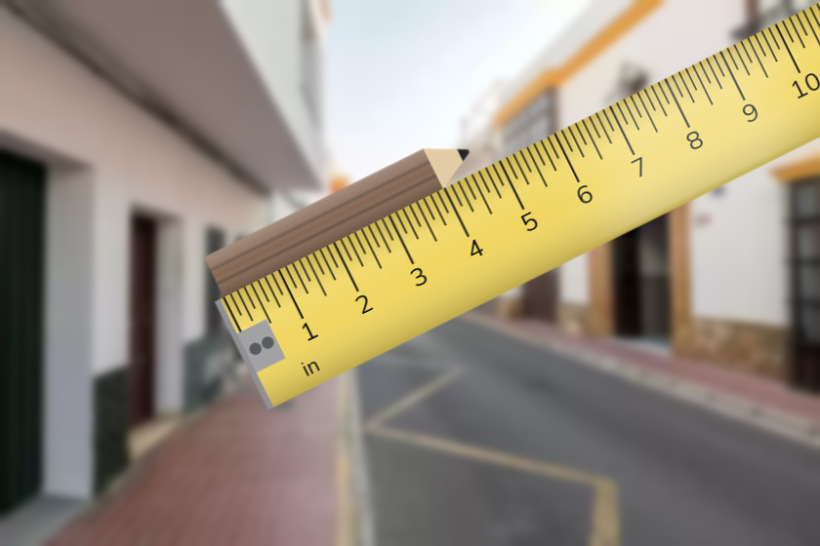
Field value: 4.625; in
